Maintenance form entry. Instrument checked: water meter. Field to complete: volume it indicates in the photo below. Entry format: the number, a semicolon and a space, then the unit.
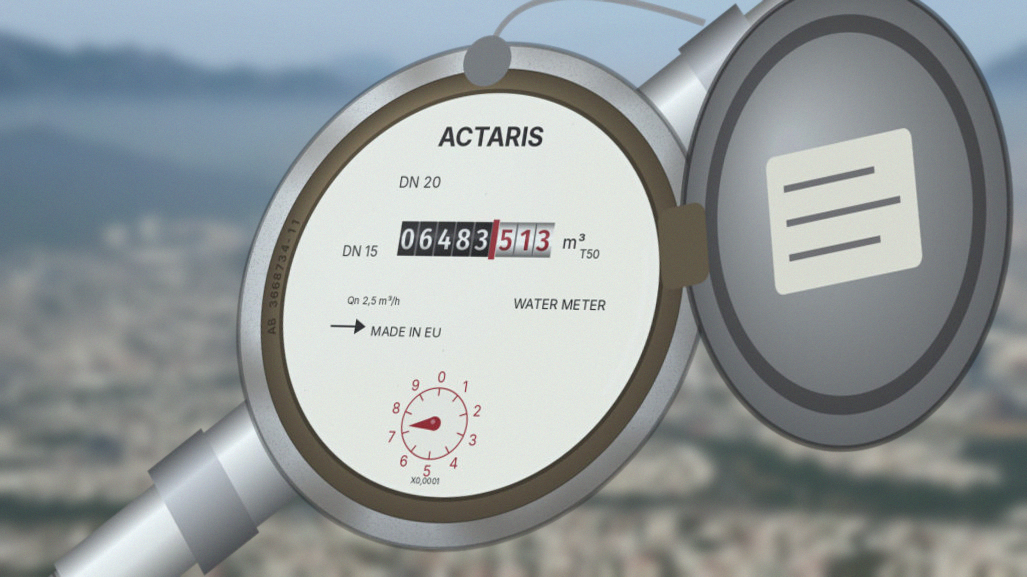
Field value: 6483.5137; m³
